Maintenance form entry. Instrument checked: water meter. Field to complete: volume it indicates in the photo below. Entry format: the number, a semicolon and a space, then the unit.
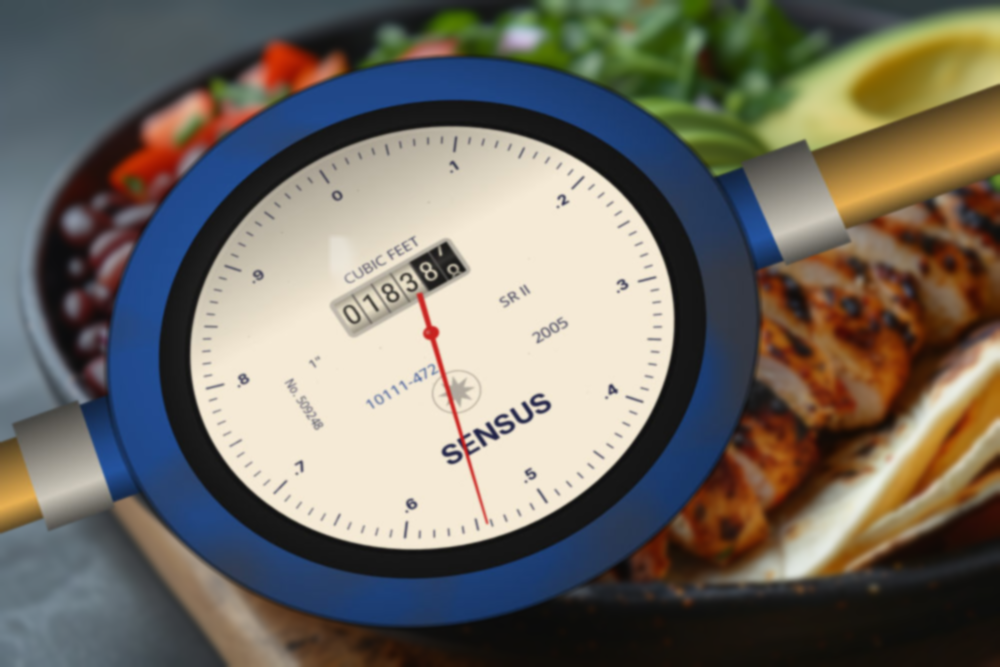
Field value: 18387.54; ft³
